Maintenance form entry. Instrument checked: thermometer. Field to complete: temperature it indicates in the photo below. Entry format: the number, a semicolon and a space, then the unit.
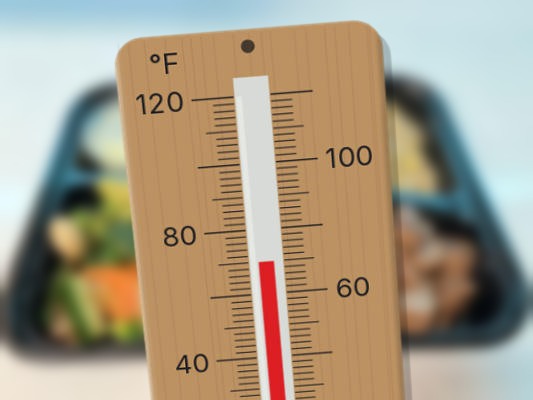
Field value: 70; °F
